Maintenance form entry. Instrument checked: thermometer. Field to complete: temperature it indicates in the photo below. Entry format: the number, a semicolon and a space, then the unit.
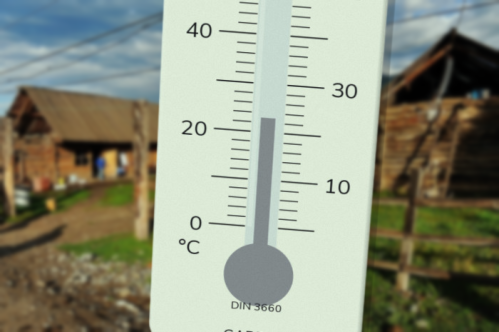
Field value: 23; °C
